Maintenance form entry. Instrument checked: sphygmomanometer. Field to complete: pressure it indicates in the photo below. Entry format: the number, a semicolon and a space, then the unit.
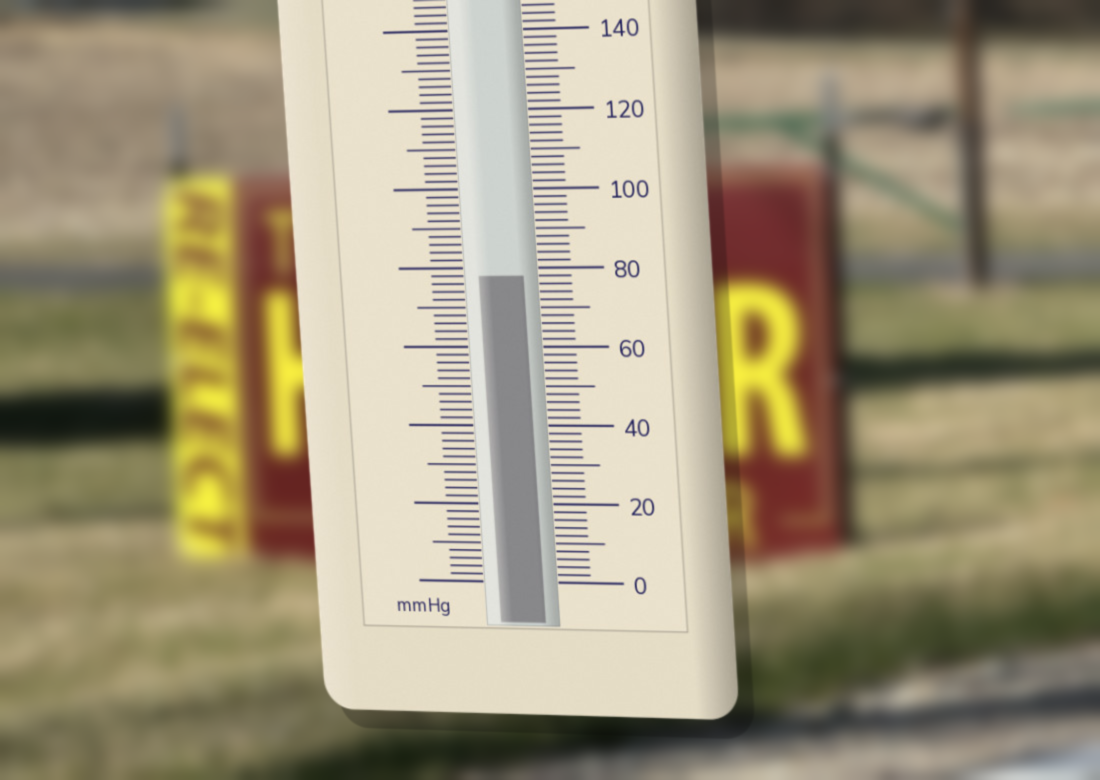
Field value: 78; mmHg
